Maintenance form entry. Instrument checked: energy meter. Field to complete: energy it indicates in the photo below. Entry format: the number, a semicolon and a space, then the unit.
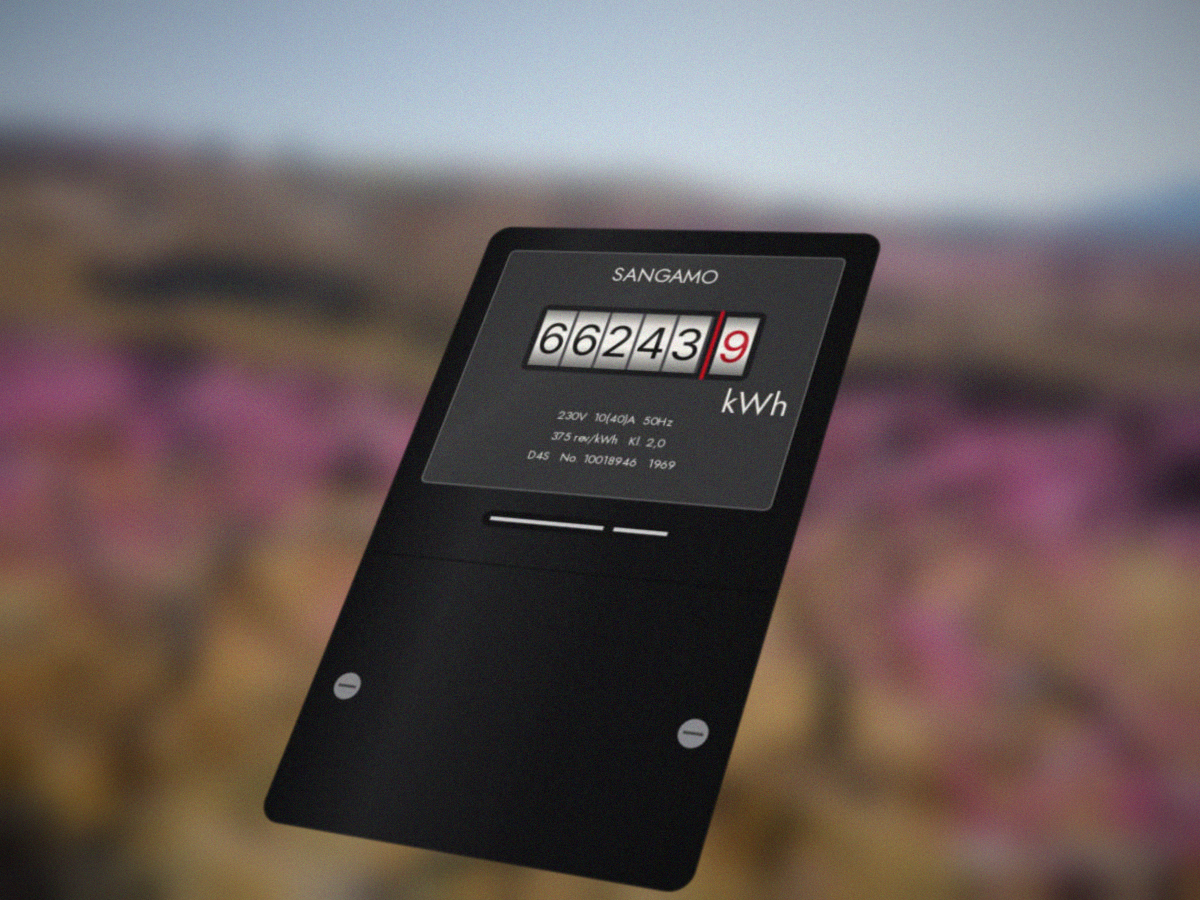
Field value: 66243.9; kWh
